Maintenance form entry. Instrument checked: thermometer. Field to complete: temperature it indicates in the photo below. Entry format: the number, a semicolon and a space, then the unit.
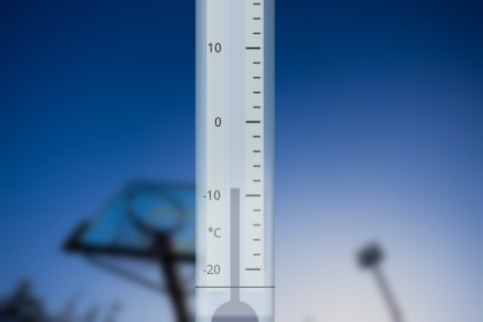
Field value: -9; °C
